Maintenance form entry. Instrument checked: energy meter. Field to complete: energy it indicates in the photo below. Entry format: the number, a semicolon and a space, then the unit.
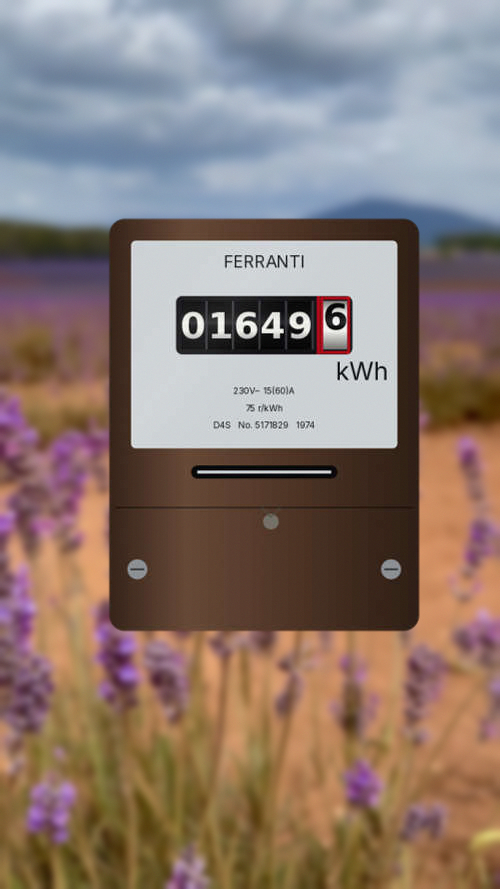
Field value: 1649.6; kWh
